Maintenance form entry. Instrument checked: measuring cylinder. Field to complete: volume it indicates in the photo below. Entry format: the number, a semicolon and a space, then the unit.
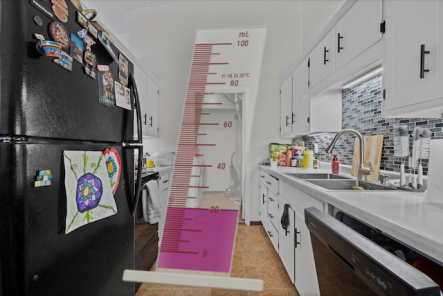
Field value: 20; mL
